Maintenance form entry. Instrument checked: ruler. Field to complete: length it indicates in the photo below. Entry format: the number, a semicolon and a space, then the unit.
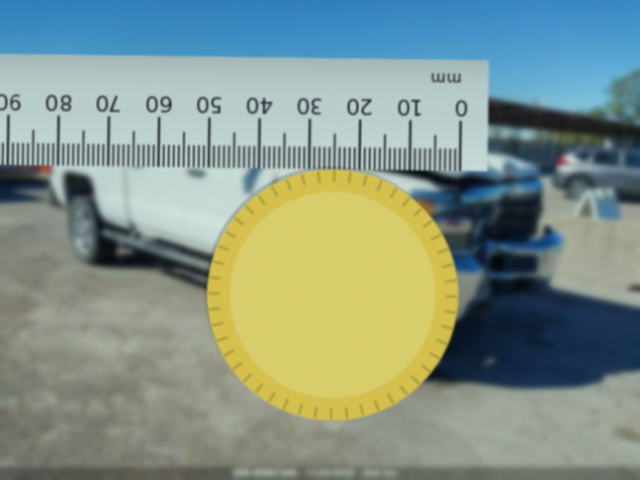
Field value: 50; mm
